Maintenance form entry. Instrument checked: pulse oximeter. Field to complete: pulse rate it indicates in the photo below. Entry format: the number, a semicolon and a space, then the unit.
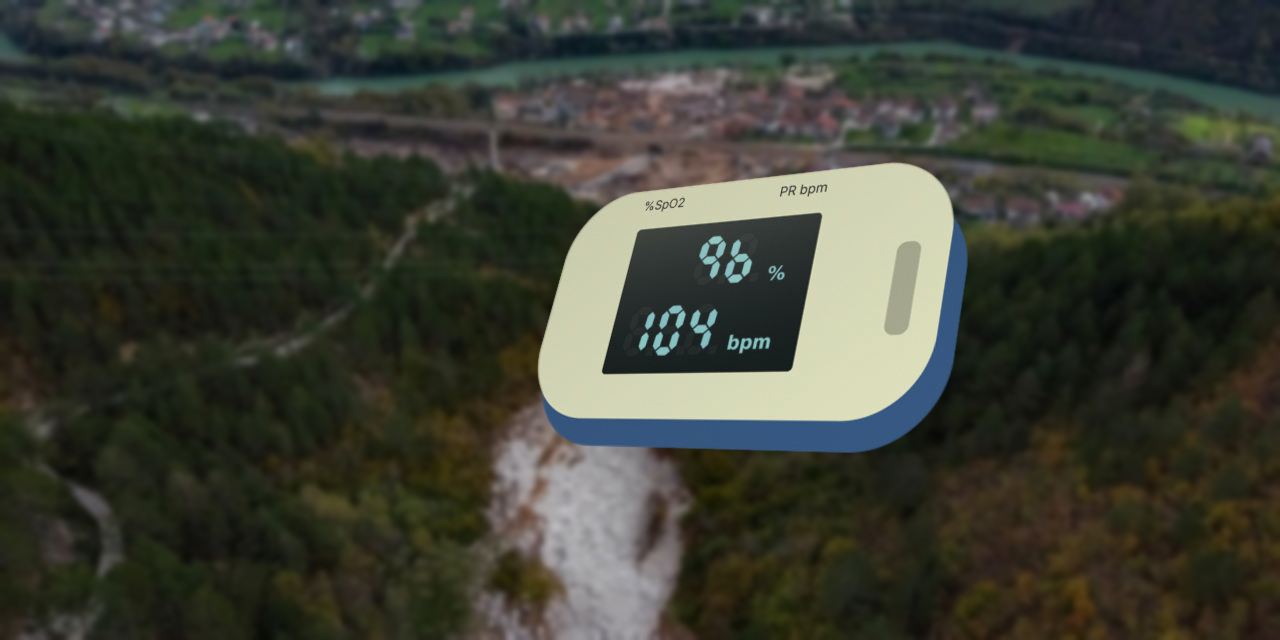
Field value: 104; bpm
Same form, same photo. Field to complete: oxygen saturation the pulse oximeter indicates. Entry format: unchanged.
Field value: 96; %
